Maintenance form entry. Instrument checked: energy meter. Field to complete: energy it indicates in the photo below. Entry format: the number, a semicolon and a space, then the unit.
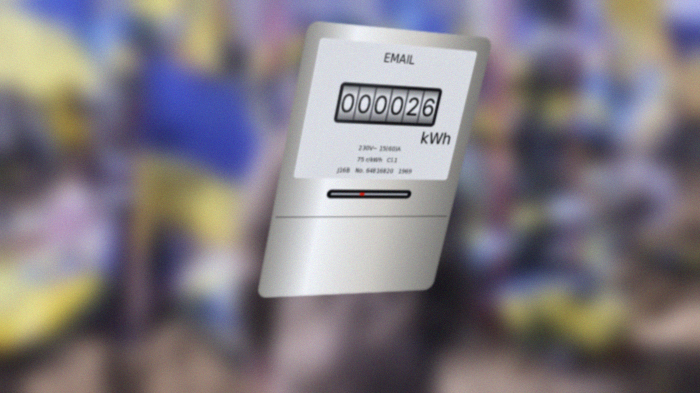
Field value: 26; kWh
